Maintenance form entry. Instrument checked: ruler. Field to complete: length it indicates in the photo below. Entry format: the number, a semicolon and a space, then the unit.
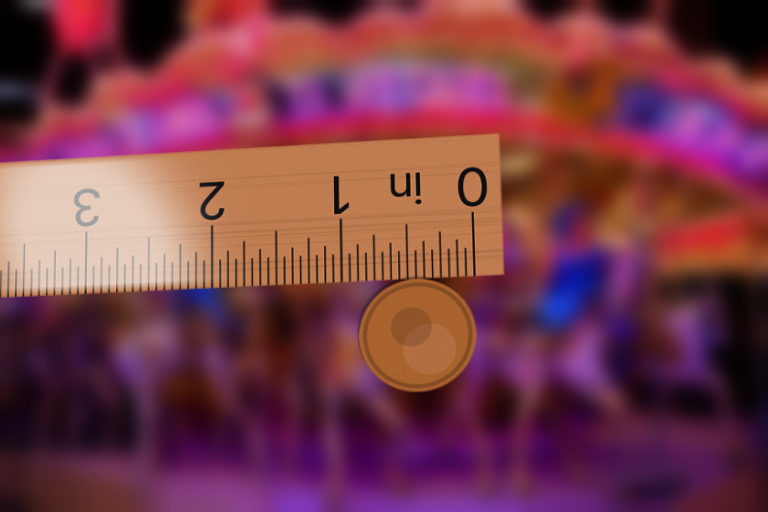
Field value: 0.875; in
